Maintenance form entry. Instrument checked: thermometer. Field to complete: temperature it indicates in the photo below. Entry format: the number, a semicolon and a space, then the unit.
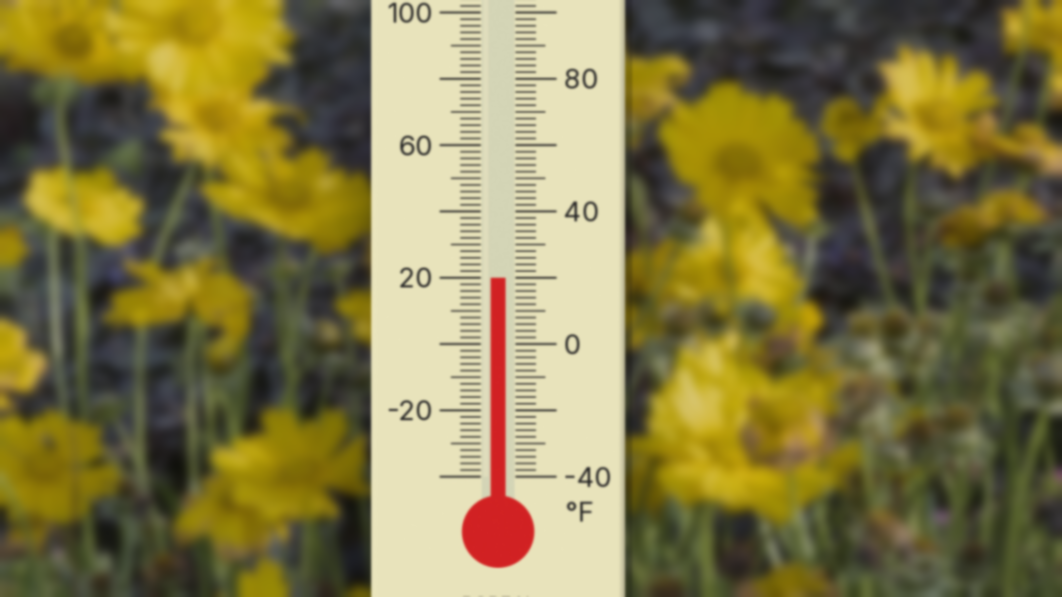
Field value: 20; °F
